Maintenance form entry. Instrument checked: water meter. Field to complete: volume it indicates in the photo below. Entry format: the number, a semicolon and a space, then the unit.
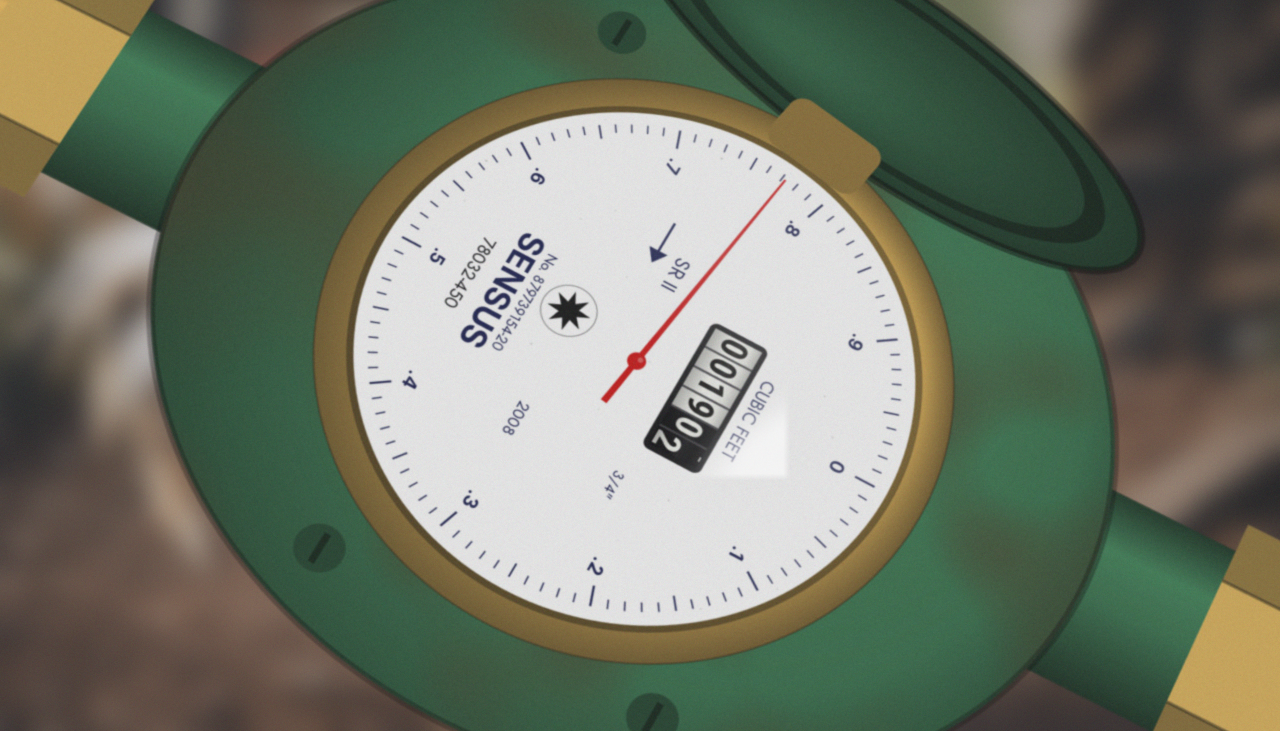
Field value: 1901.77; ft³
